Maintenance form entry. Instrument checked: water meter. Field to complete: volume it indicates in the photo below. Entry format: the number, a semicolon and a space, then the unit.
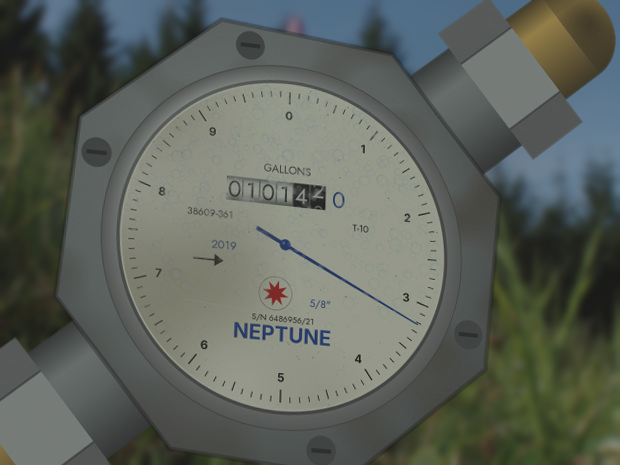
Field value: 101423.2; gal
